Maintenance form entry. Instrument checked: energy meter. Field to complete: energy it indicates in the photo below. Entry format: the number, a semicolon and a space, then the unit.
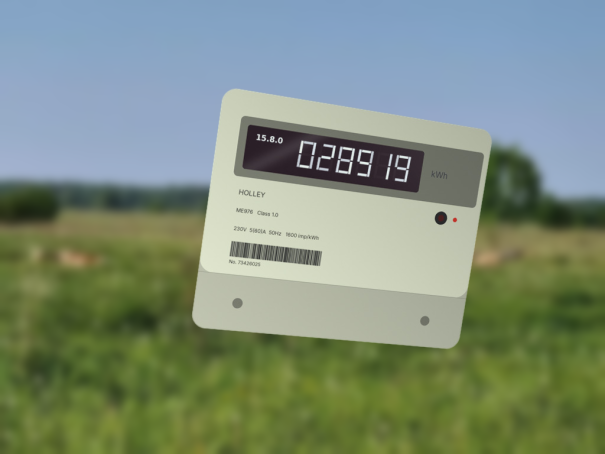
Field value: 28919; kWh
